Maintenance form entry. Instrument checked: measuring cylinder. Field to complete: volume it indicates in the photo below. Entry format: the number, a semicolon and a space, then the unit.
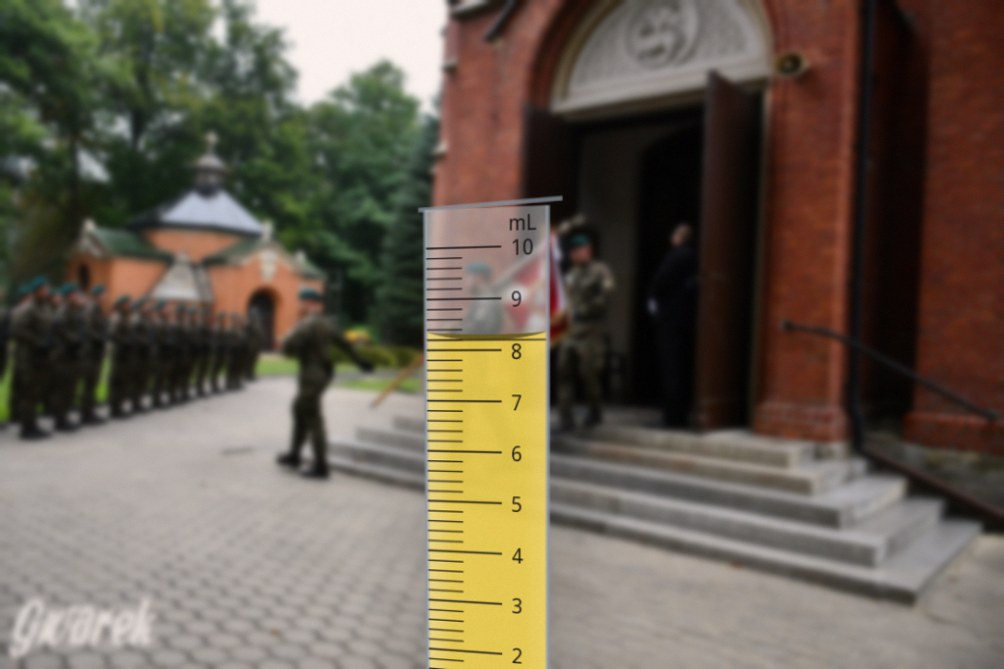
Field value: 8.2; mL
